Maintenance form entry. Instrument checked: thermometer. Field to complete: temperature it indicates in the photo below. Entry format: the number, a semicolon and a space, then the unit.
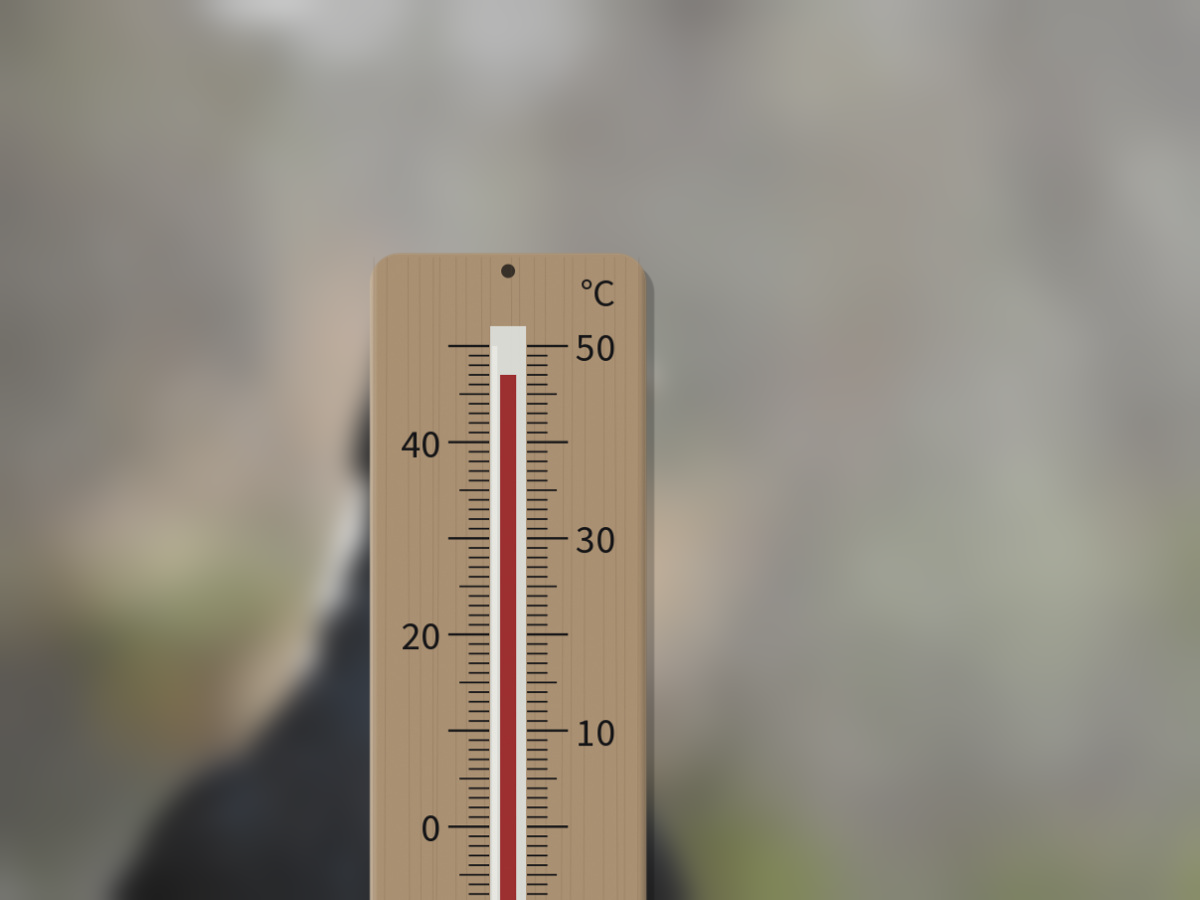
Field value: 47; °C
